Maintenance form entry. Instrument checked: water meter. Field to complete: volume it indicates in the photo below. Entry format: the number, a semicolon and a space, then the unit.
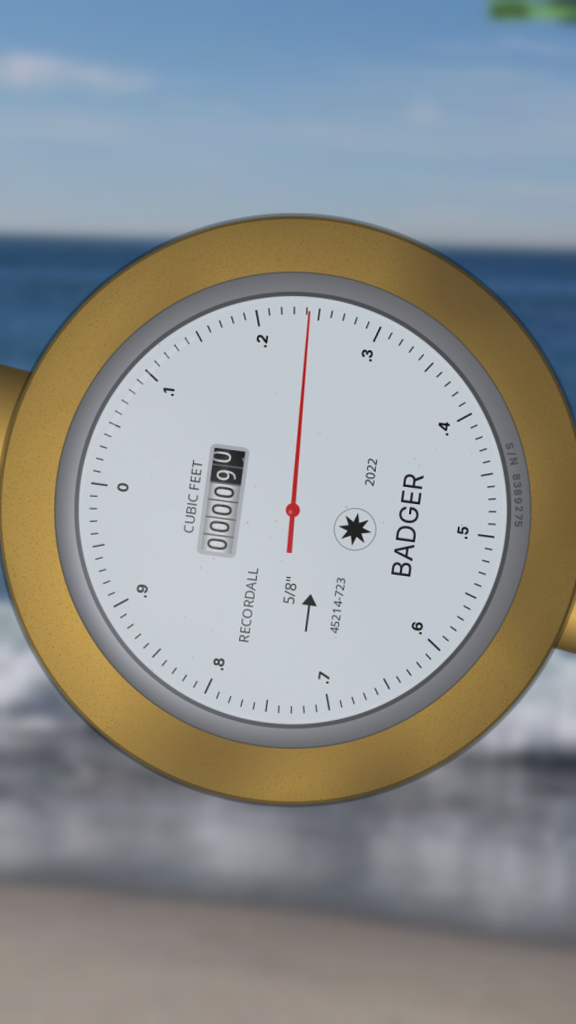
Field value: 90.24; ft³
